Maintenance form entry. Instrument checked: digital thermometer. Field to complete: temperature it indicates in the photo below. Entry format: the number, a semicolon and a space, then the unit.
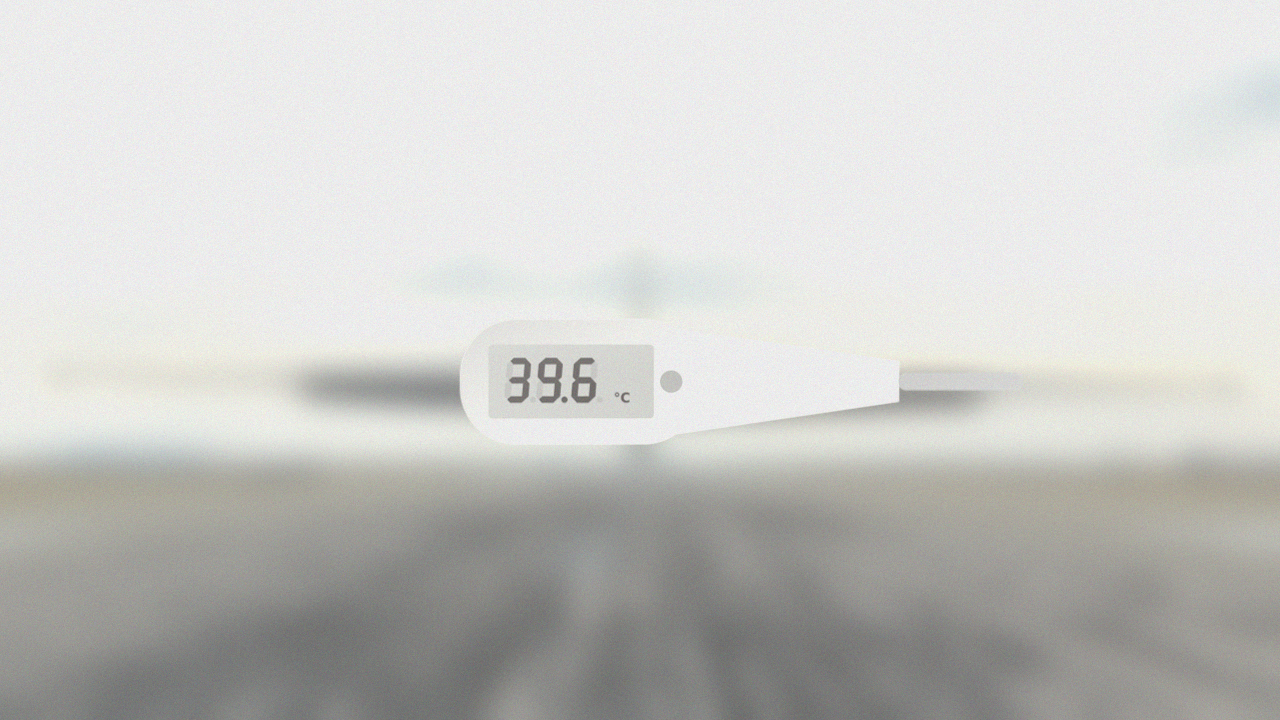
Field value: 39.6; °C
